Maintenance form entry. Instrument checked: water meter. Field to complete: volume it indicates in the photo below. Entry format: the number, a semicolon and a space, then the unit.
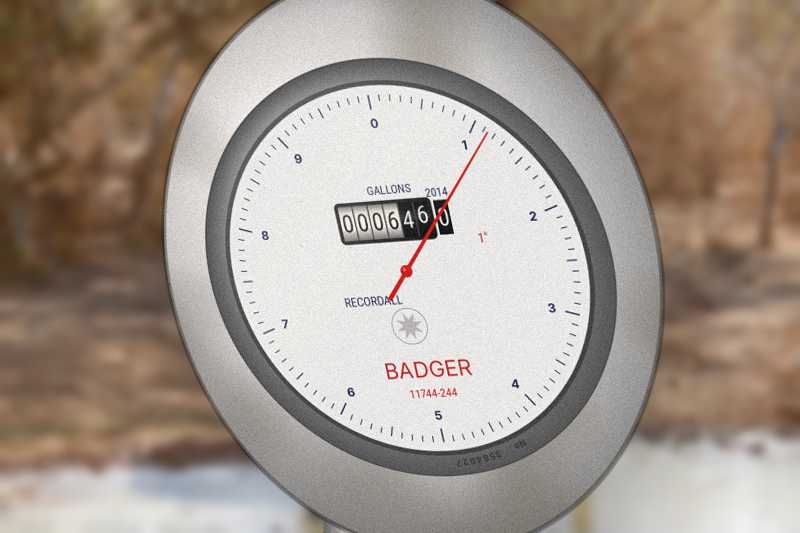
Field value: 6461.1; gal
